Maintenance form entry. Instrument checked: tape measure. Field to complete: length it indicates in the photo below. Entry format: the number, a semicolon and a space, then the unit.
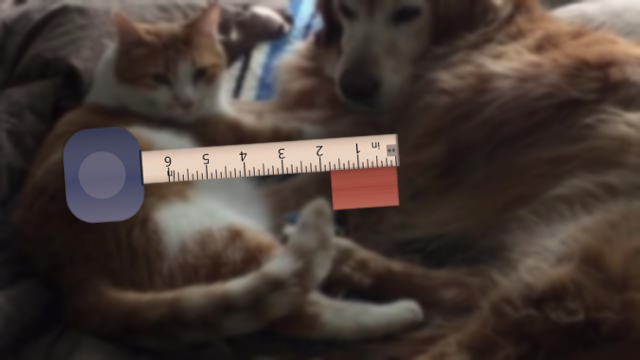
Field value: 1.75; in
